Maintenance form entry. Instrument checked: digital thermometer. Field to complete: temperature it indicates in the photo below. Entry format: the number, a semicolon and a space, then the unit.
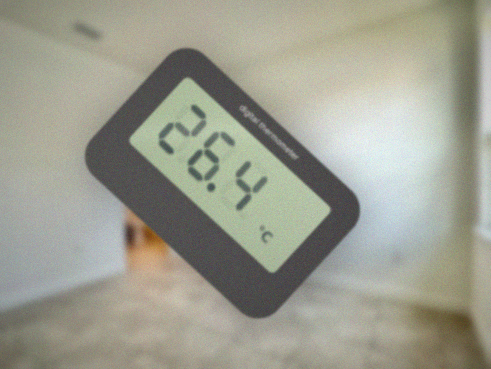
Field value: 26.4; °C
